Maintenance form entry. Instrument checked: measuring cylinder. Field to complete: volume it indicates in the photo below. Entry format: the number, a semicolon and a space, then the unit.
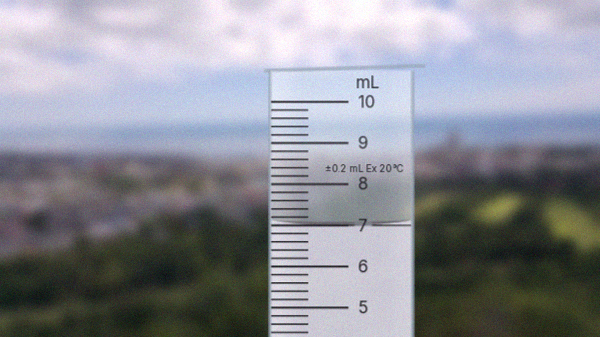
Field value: 7; mL
